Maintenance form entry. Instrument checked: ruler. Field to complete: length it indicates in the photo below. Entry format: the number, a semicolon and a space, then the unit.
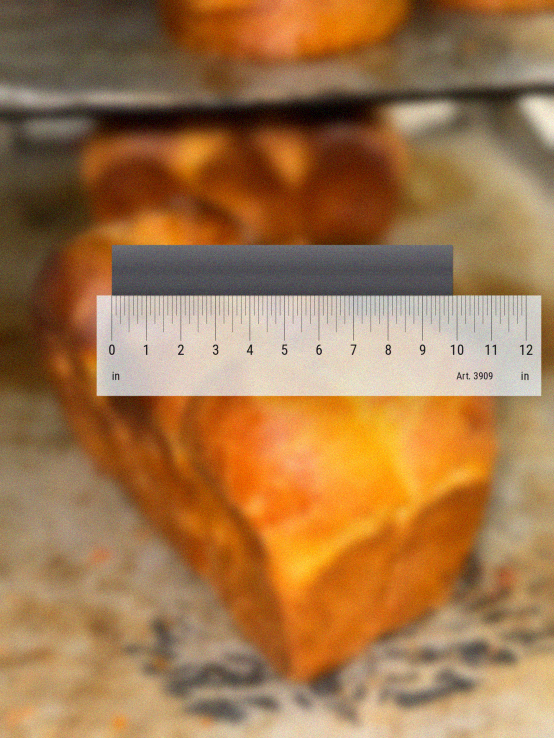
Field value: 9.875; in
